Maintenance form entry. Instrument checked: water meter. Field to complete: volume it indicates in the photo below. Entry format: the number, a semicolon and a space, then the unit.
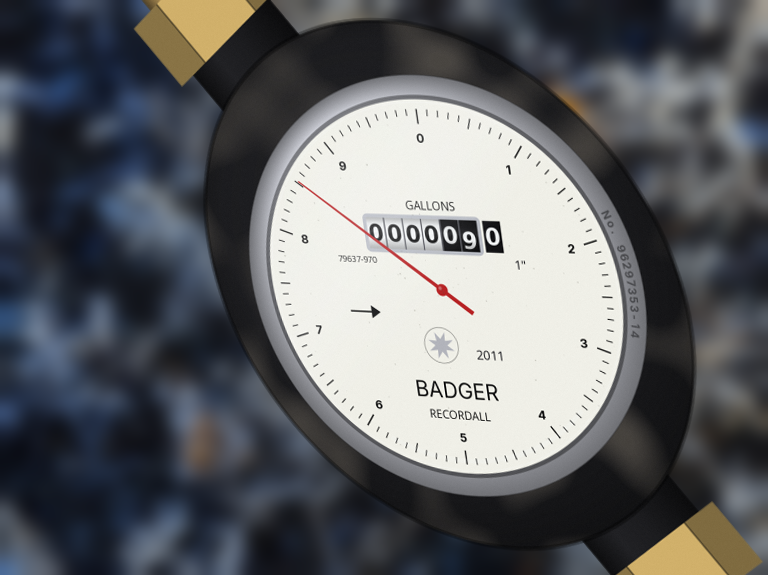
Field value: 88.5; gal
